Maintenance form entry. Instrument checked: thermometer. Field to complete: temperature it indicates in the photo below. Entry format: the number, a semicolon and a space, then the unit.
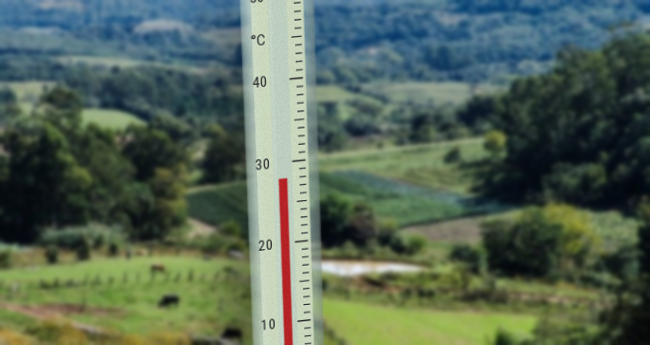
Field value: 28; °C
